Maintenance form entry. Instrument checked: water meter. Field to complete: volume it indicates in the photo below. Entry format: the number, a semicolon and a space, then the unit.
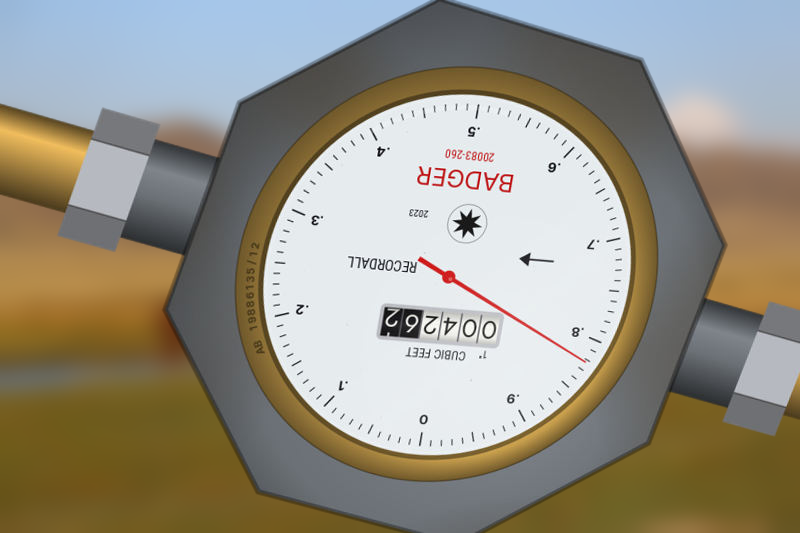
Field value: 4261.82; ft³
